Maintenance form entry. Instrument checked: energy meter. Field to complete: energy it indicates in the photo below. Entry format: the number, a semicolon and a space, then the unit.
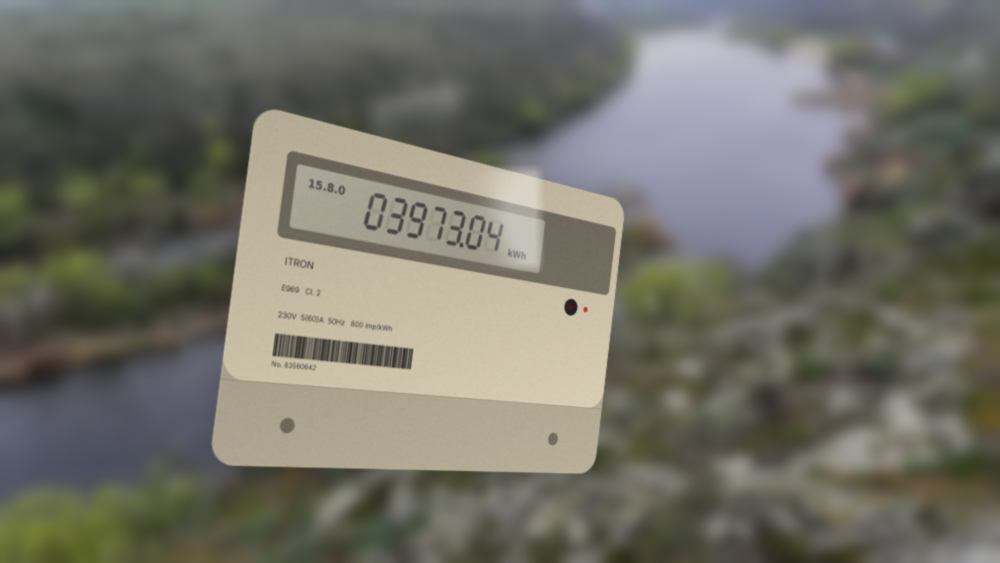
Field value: 3973.04; kWh
